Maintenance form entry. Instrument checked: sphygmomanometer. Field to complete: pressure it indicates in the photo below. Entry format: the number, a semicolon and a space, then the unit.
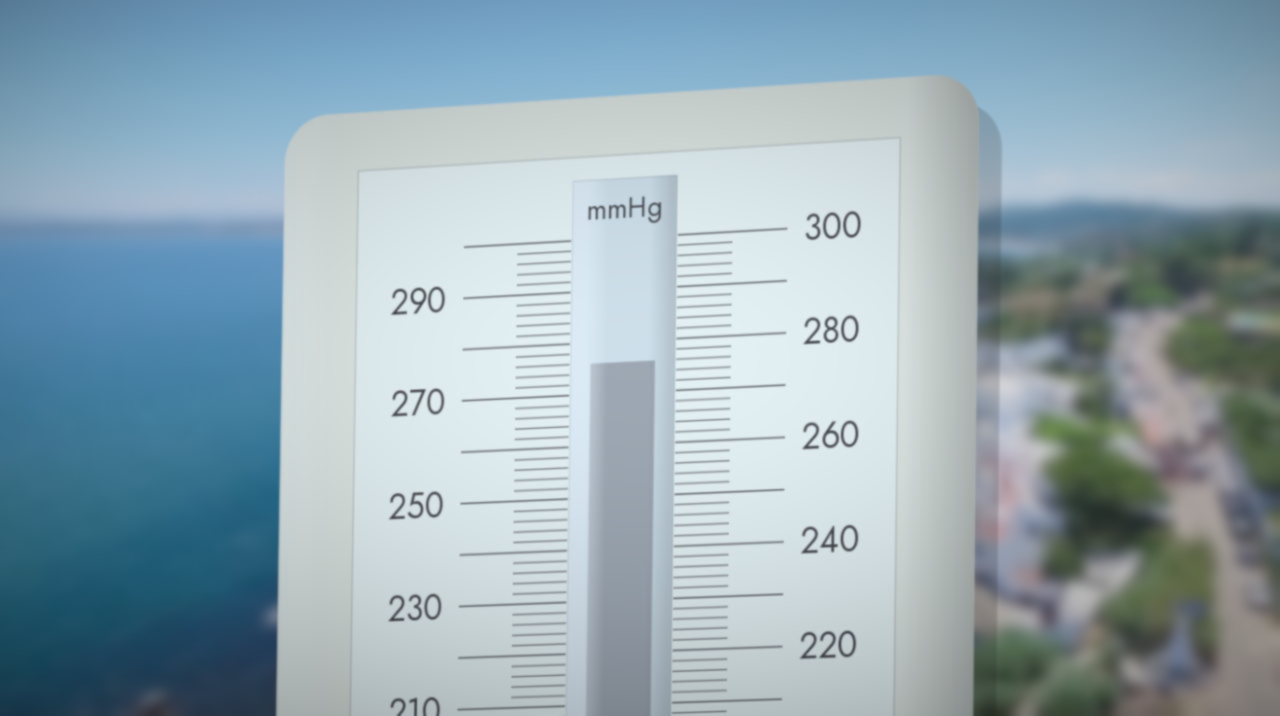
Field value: 276; mmHg
